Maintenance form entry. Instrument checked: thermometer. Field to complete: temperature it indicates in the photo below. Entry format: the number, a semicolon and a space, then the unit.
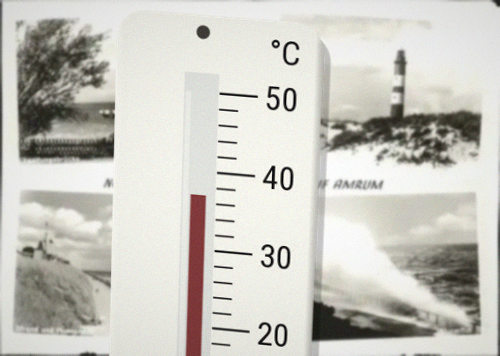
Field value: 37; °C
